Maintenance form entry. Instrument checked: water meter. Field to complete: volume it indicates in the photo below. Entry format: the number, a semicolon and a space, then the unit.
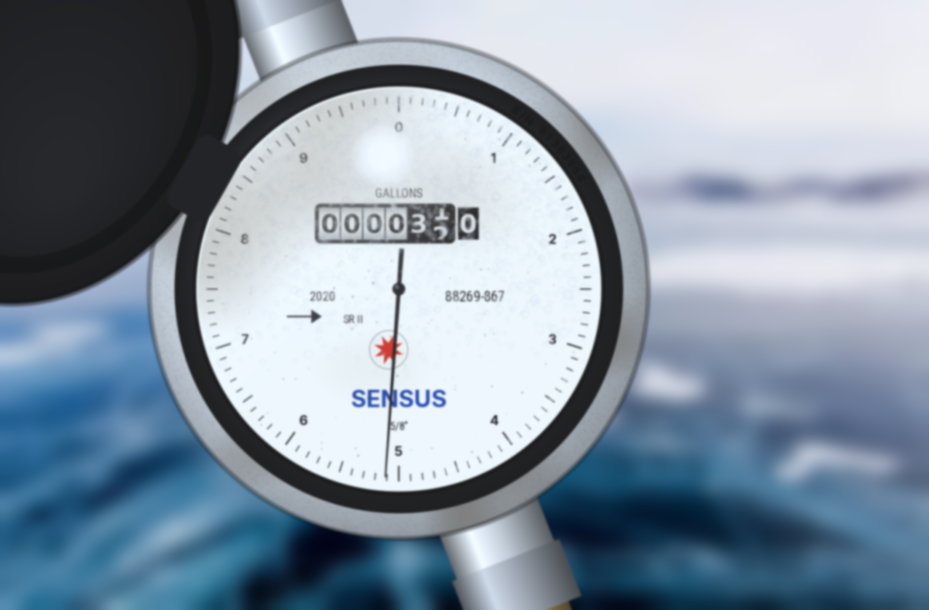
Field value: 315.1; gal
